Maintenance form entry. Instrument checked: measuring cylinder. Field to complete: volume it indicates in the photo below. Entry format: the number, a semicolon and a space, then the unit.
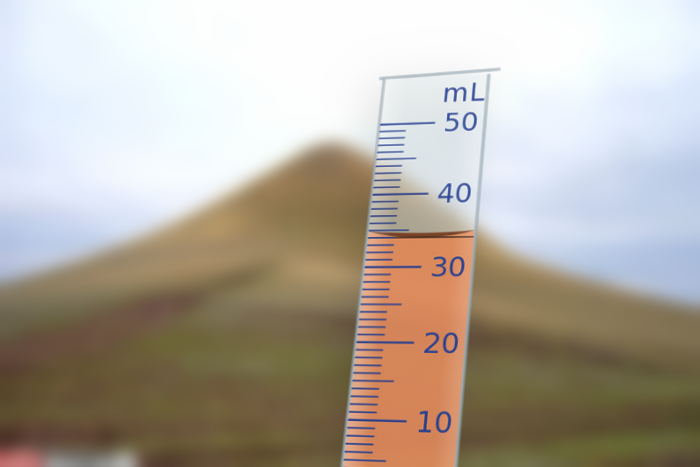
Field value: 34; mL
